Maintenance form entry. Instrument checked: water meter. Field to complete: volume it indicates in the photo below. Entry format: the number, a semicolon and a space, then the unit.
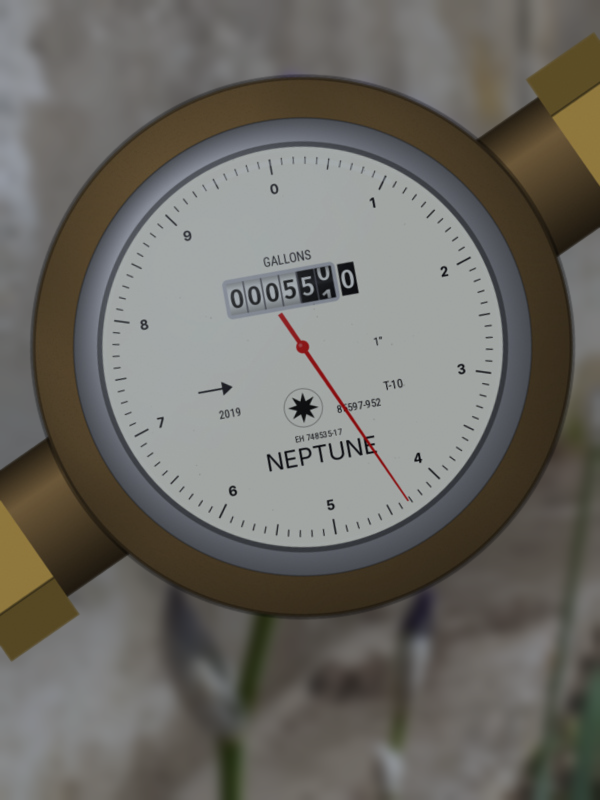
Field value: 5504.3; gal
